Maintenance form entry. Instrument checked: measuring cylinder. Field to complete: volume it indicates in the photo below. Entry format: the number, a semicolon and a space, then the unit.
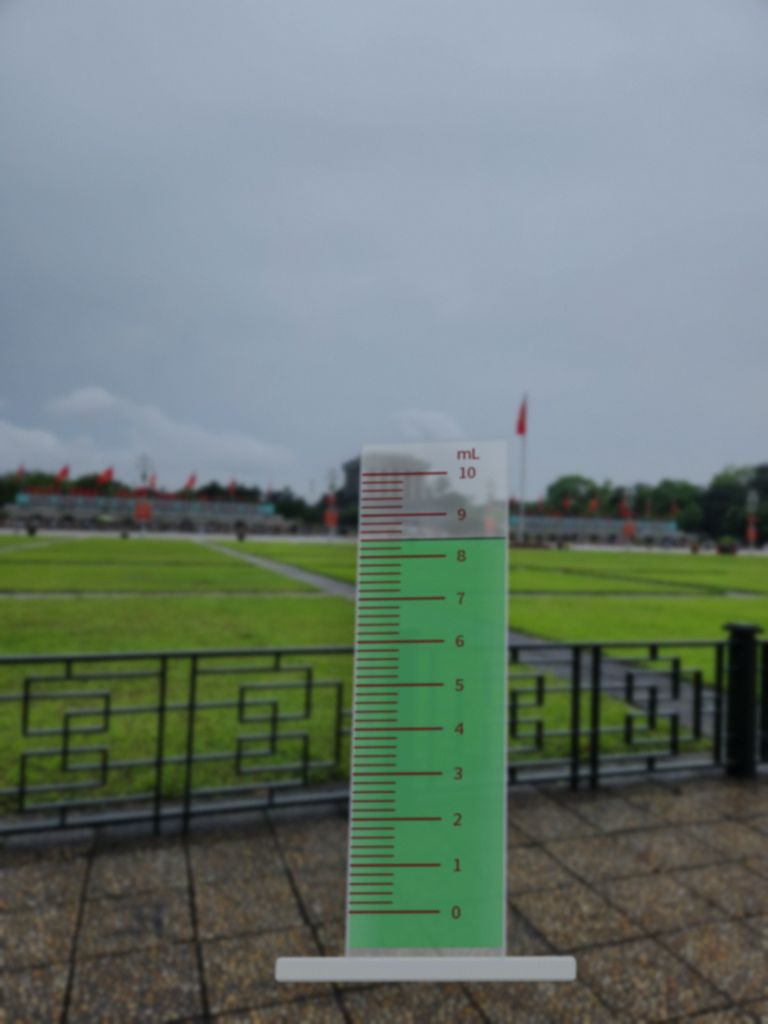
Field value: 8.4; mL
